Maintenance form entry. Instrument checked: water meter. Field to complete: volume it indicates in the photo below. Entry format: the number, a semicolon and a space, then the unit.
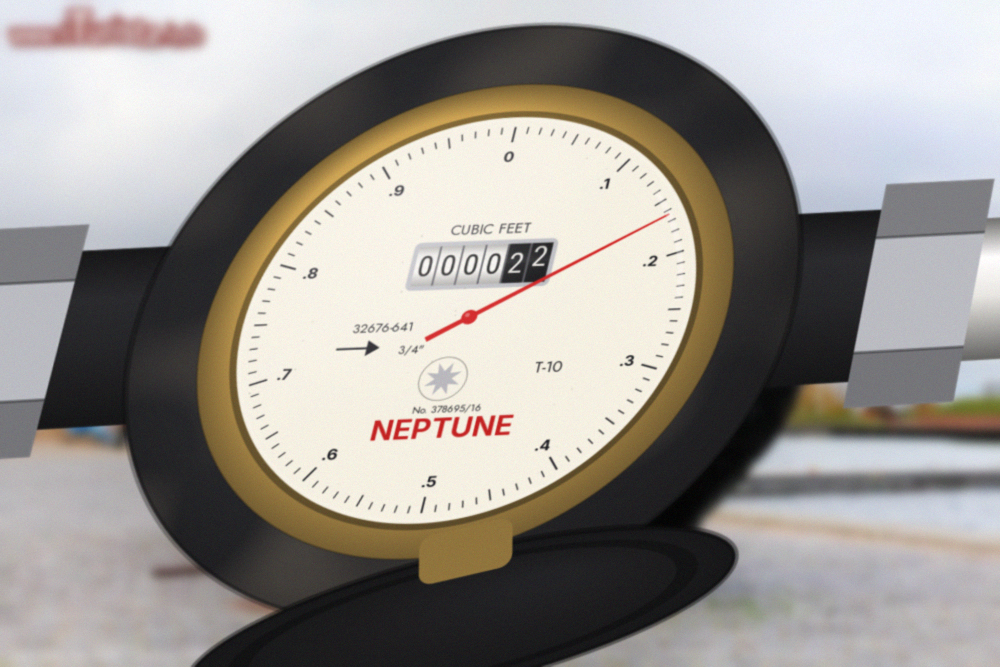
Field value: 22.16; ft³
